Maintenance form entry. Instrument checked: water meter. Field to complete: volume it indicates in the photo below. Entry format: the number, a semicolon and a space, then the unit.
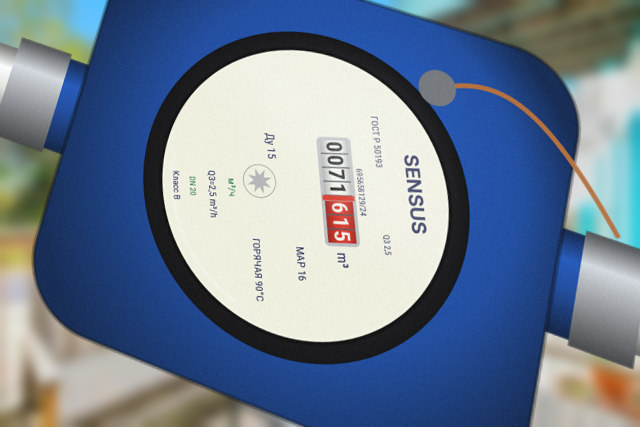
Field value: 71.615; m³
